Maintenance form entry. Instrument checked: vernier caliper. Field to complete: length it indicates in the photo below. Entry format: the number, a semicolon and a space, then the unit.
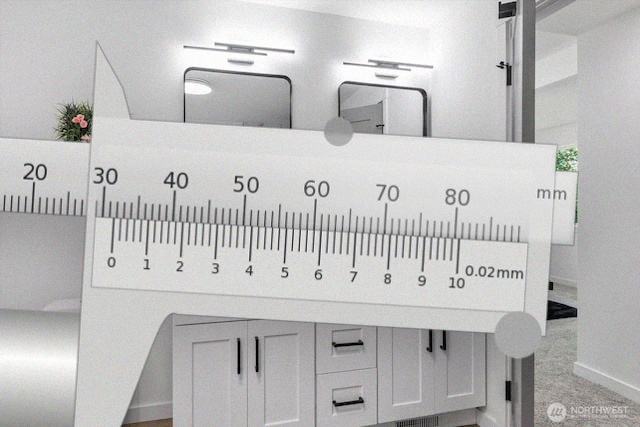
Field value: 31.6; mm
